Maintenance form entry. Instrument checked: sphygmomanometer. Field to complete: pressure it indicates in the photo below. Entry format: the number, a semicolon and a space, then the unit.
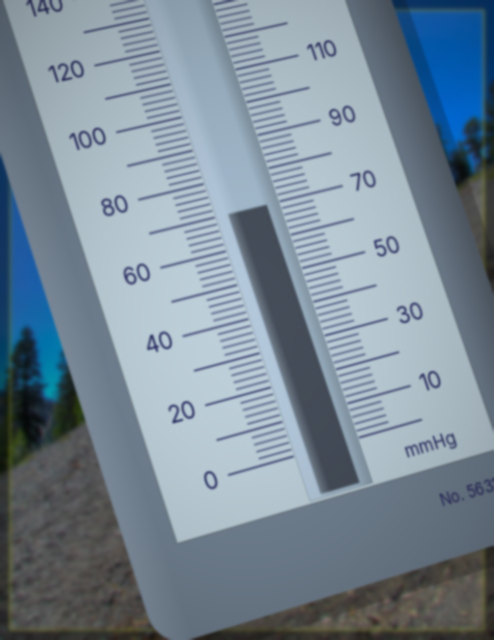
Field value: 70; mmHg
